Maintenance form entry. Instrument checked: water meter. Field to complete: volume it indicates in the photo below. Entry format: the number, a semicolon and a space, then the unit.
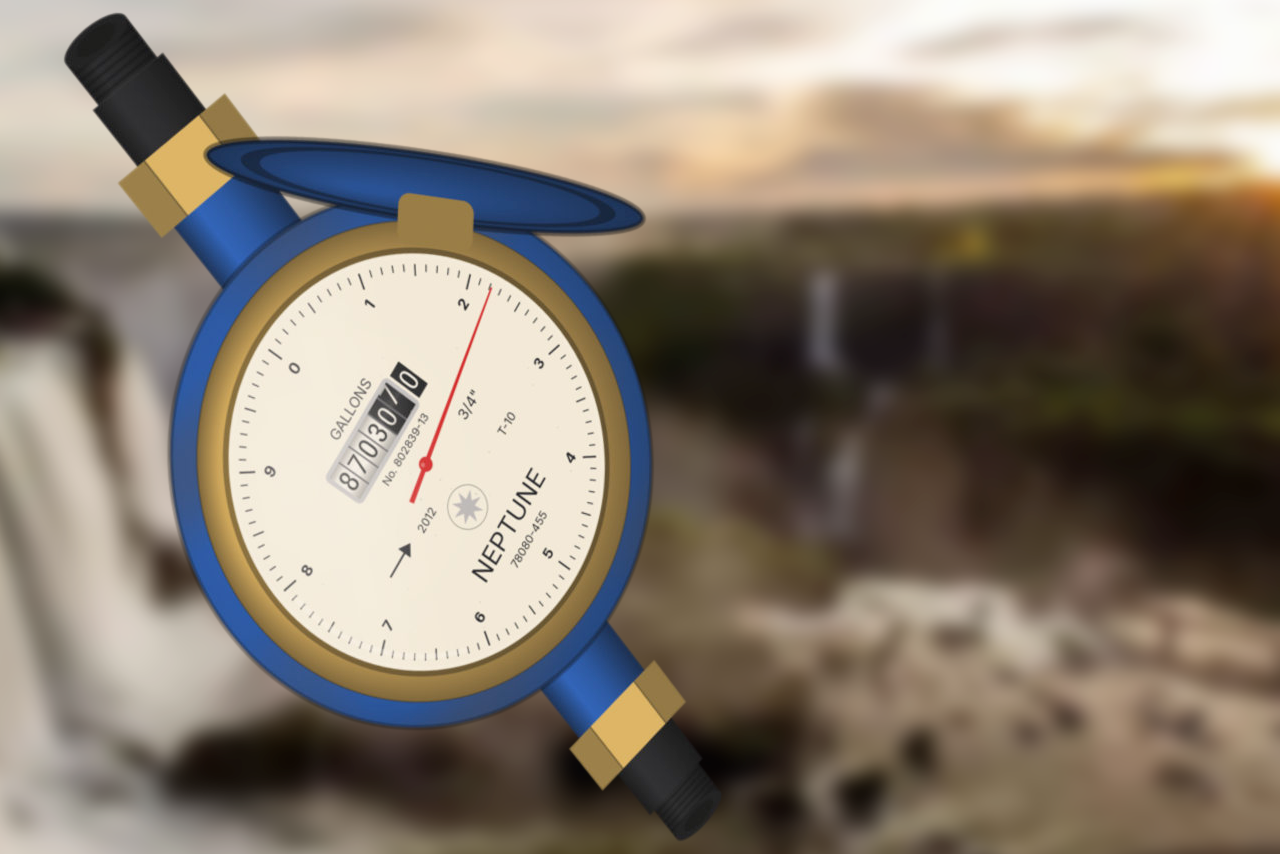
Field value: 8703072.2; gal
